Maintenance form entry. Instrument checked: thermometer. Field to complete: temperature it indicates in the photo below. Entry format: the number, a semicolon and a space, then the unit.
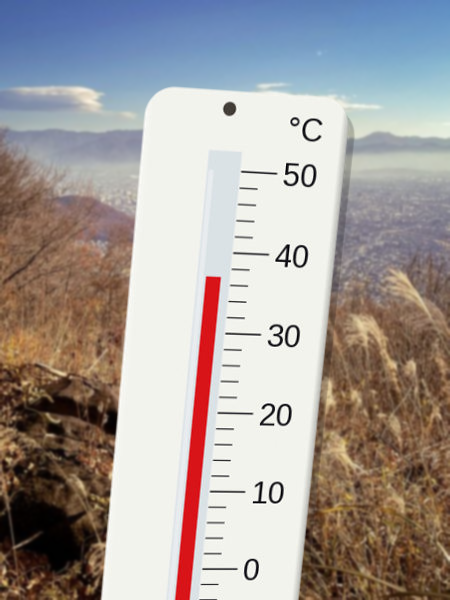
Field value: 37; °C
